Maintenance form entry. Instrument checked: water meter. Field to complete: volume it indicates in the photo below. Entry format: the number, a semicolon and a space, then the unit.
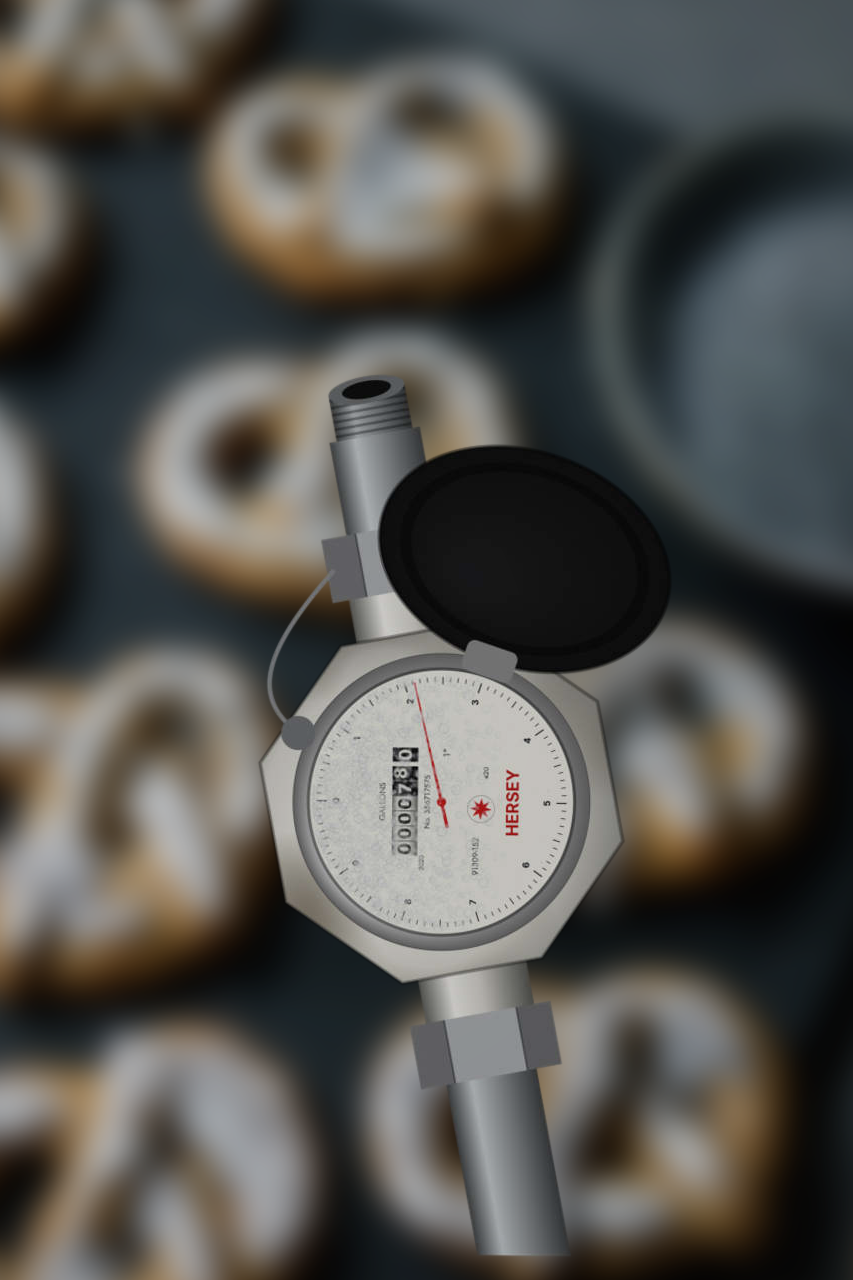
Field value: 782.1; gal
